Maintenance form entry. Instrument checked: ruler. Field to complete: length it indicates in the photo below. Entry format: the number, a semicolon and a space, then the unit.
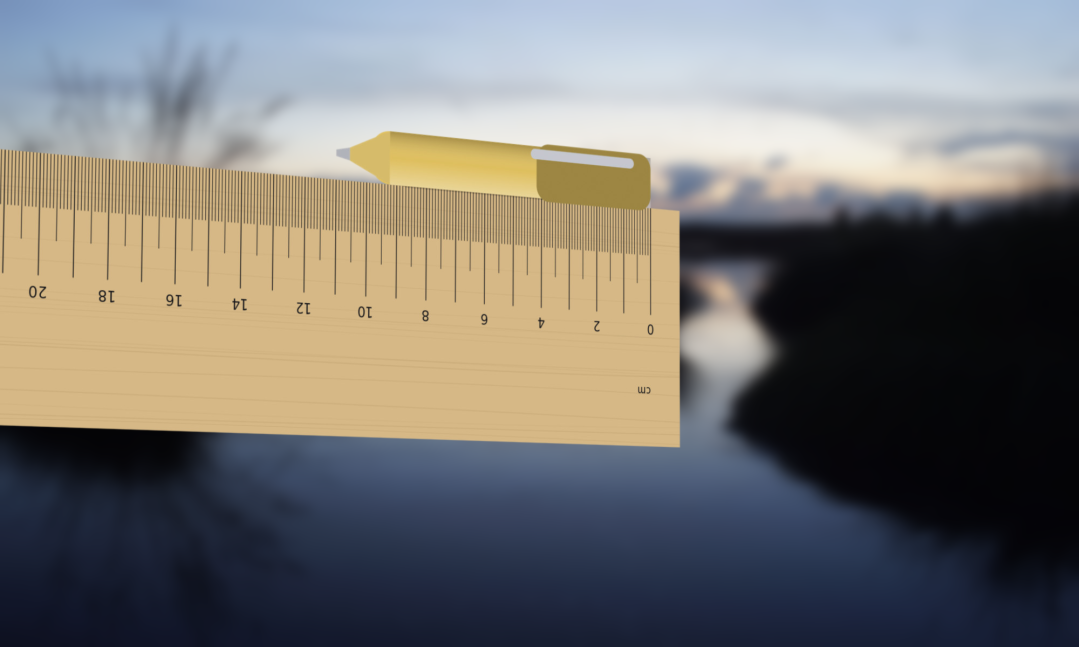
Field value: 11; cm
